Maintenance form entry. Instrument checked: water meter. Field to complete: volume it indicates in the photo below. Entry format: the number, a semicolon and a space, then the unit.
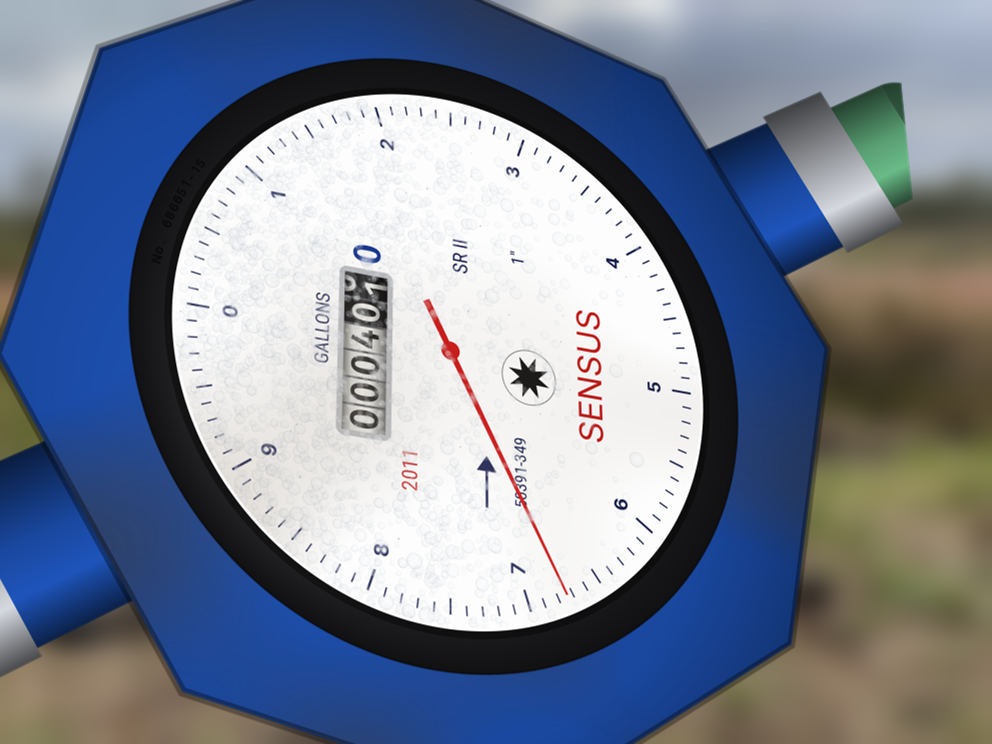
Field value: 4006.7; gal
